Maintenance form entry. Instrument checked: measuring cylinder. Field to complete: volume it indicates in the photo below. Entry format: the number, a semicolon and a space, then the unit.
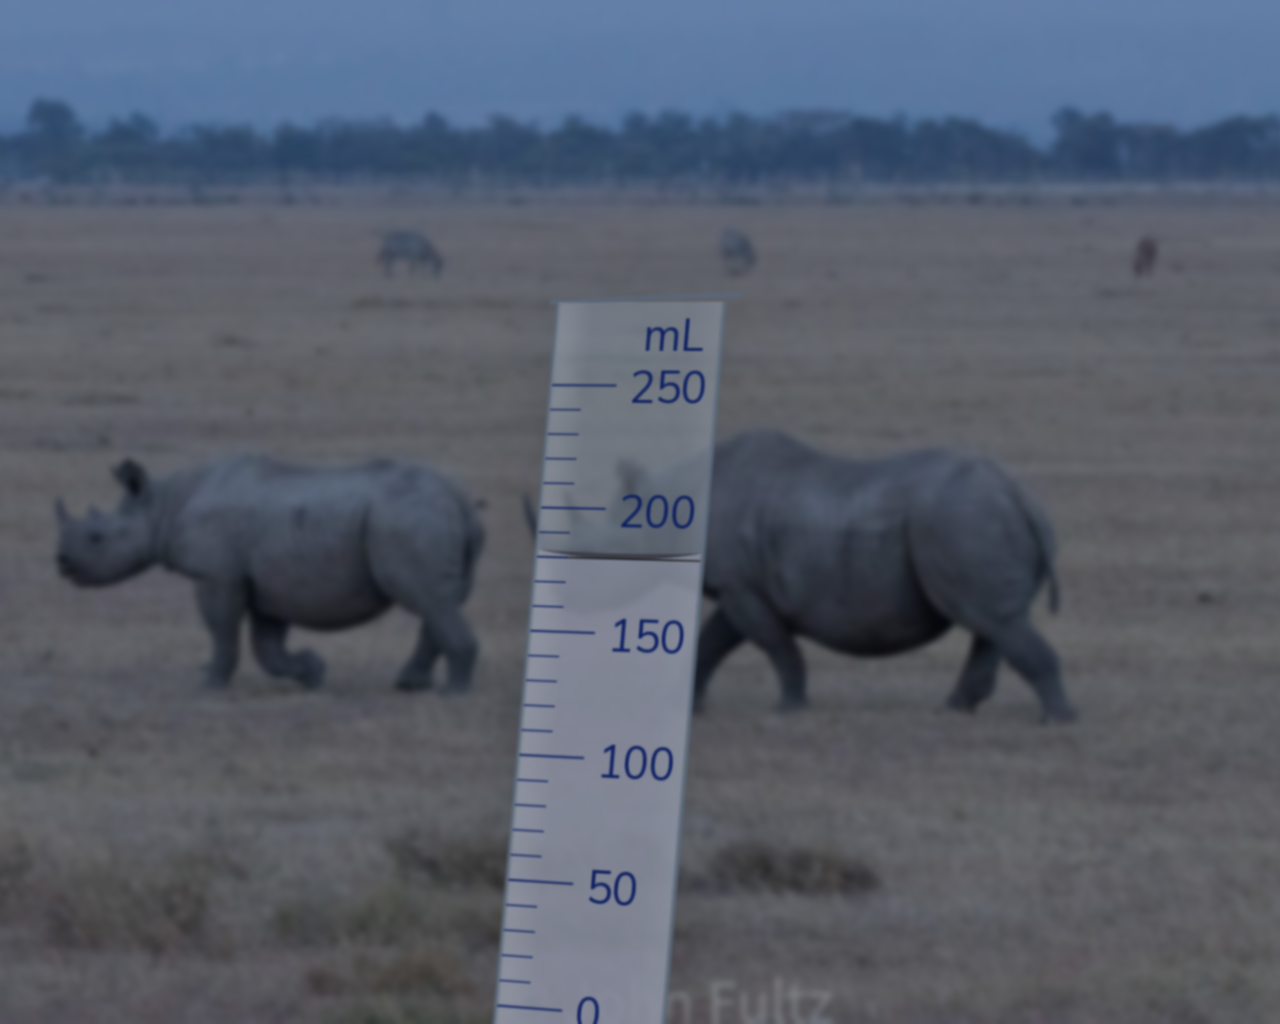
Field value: 180; mL
